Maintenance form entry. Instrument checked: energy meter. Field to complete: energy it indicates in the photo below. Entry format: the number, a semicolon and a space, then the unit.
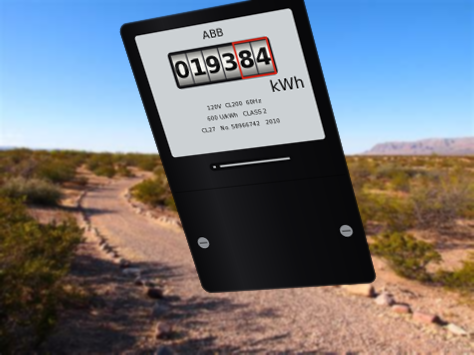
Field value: 193.84; kWh
